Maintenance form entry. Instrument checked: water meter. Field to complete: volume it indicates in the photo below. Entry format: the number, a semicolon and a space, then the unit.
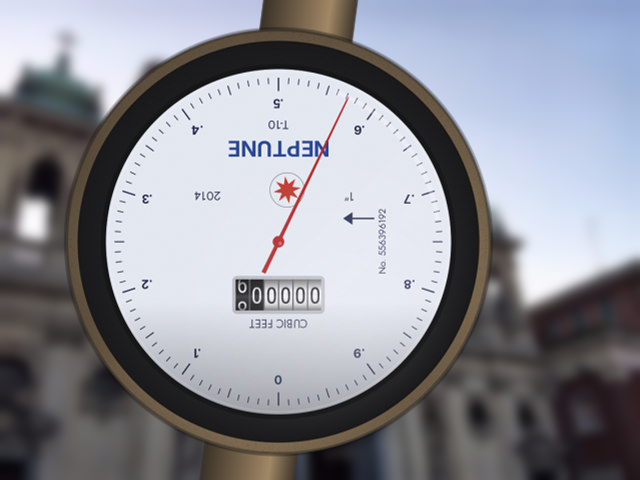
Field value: 8.57; ft³
